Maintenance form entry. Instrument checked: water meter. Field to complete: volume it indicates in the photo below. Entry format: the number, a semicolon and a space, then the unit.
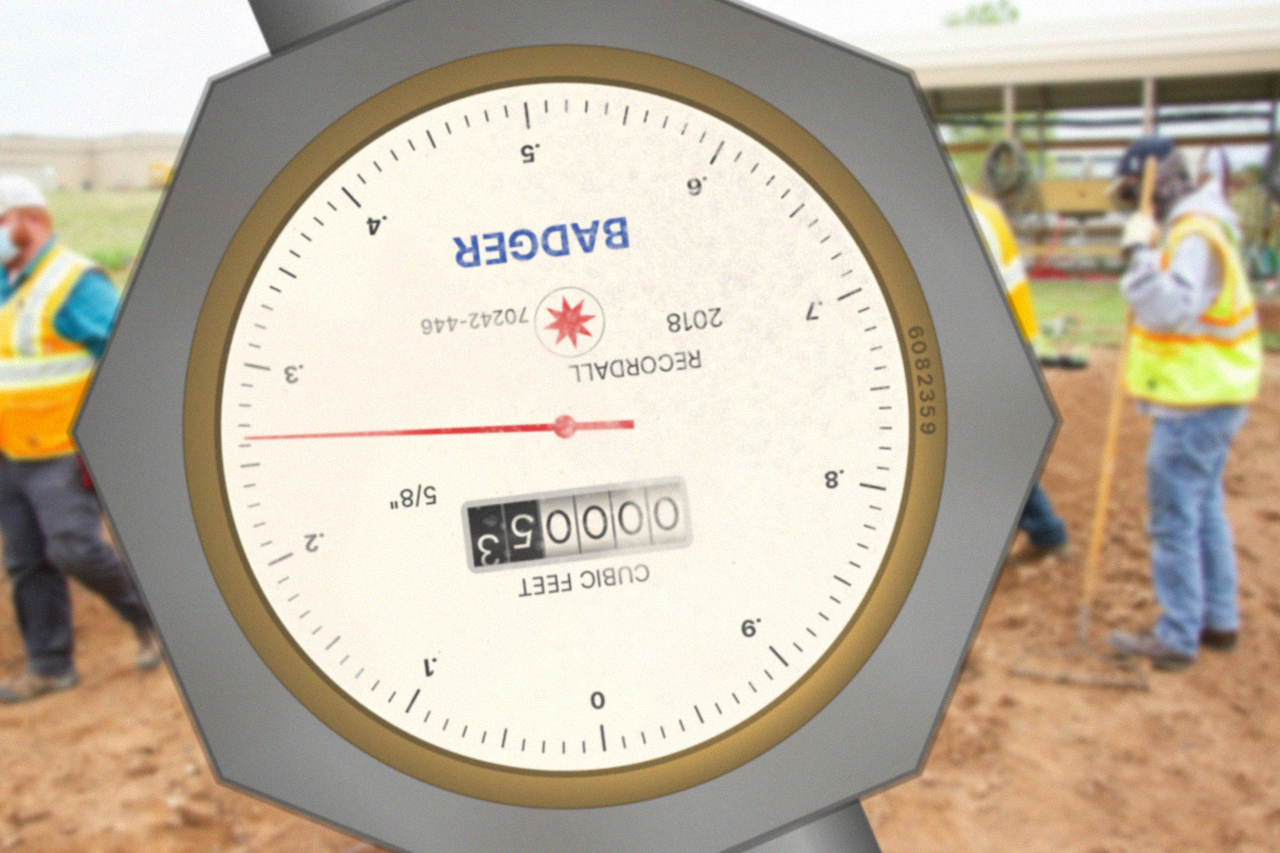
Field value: 53.26; ft³
